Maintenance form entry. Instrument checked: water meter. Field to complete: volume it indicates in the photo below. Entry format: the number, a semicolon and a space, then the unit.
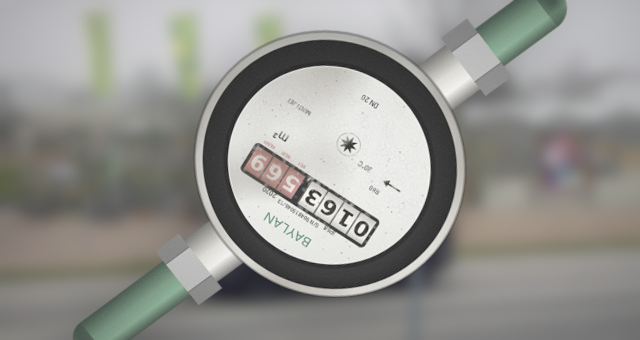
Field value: 163.569; m³
